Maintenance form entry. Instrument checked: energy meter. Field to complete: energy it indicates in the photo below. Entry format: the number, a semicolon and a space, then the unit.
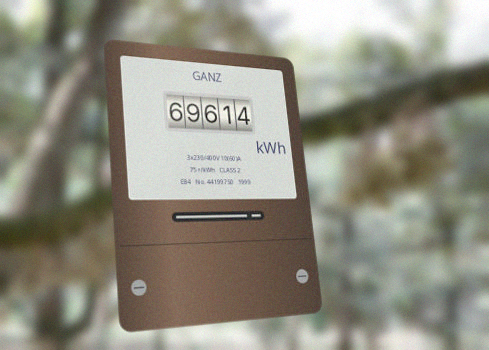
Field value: 69614; kWh
